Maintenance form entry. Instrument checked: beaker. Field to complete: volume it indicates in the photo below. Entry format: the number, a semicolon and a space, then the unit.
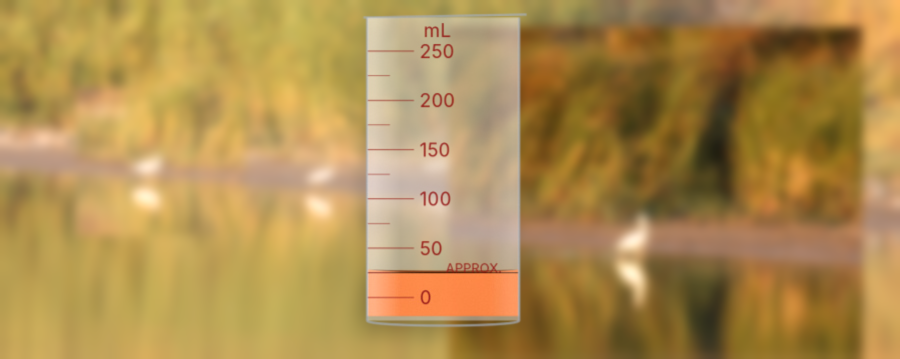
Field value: 25; mL
